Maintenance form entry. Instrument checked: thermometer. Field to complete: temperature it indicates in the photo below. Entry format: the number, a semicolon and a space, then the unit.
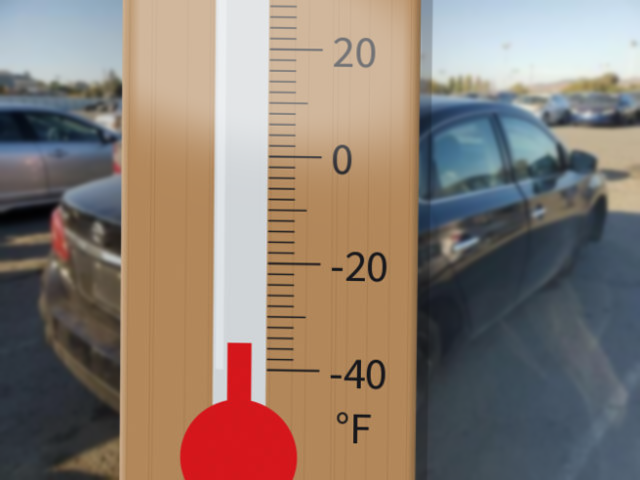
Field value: -35; °F
